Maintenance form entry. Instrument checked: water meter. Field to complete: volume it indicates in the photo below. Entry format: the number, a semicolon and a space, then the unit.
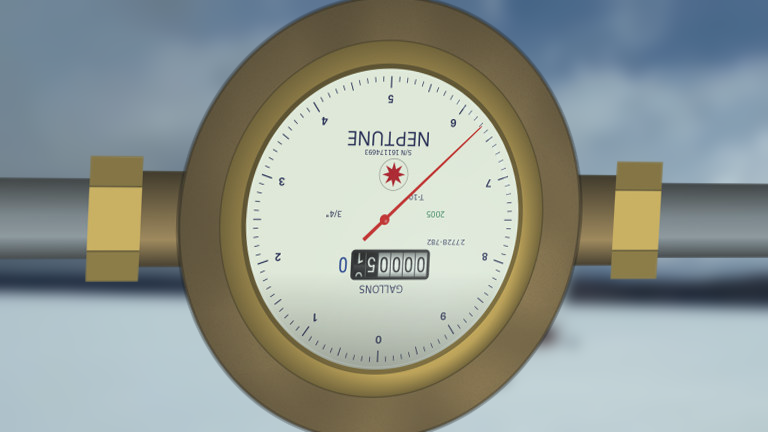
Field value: 506.3; gal
